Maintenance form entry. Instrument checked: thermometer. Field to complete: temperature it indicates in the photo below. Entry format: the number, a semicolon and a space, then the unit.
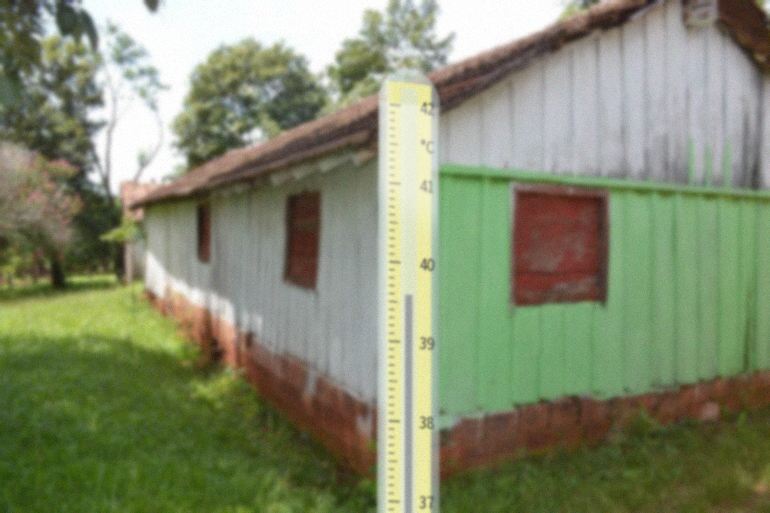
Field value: 39.6; °C
